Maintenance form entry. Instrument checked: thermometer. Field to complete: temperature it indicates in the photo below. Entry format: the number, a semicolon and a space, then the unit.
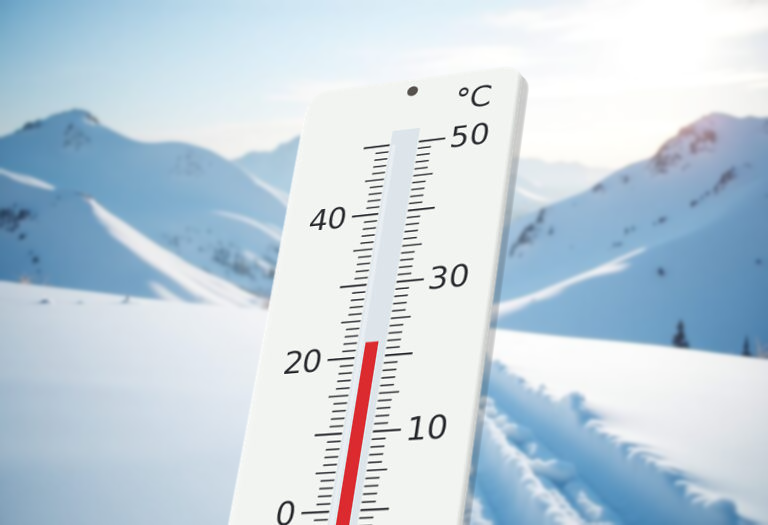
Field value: 22; °C
